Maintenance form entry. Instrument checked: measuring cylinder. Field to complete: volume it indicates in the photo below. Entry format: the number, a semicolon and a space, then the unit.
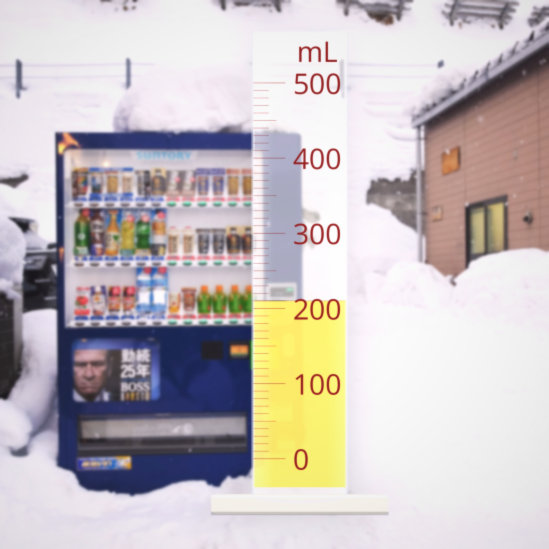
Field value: 210; mL
